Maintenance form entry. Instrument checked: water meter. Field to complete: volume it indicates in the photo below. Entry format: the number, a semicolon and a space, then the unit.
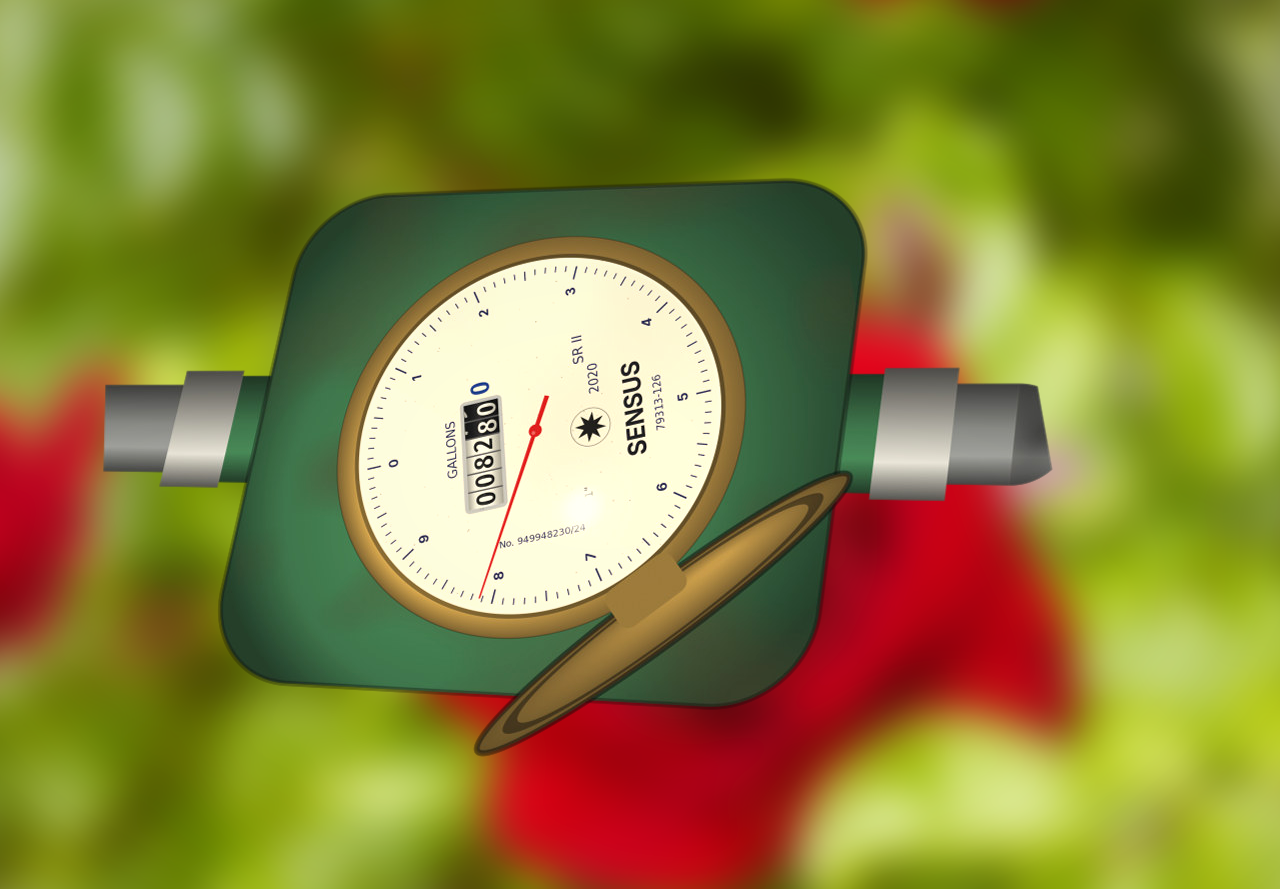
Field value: 82798.1; gal
